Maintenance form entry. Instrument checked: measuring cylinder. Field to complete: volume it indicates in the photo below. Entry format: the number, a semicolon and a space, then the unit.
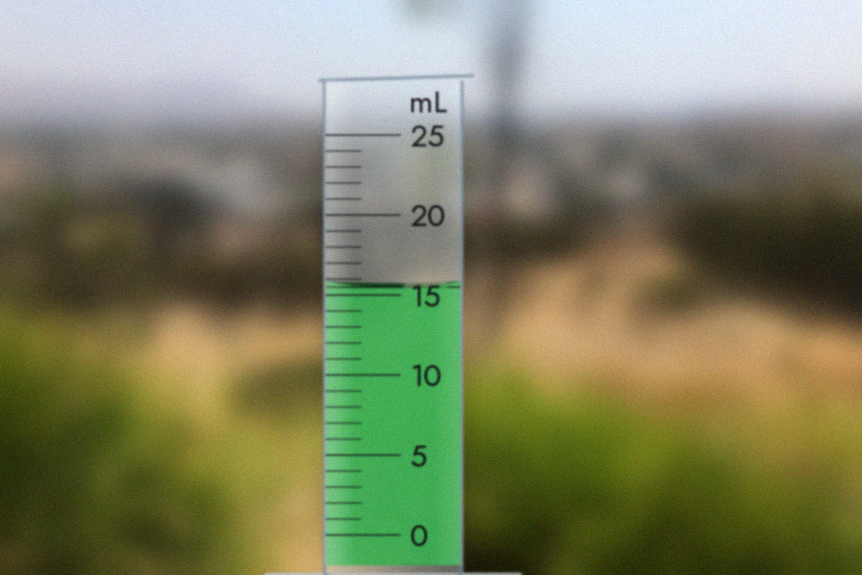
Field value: 15.5; mL
